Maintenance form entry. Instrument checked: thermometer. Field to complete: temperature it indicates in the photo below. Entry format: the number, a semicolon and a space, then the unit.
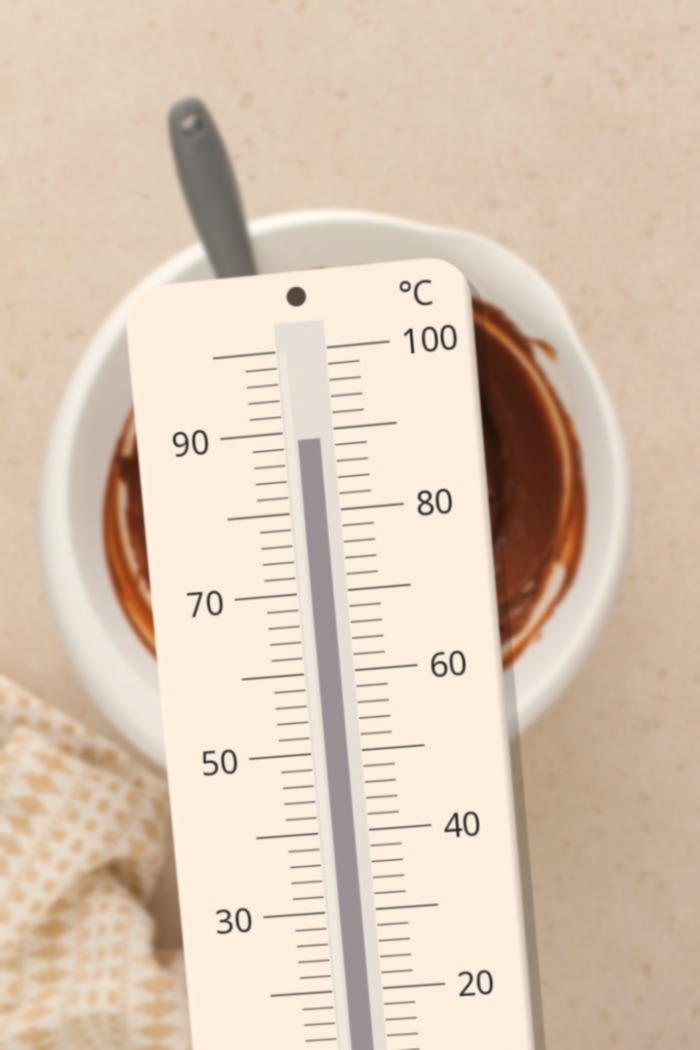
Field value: 89; °C
